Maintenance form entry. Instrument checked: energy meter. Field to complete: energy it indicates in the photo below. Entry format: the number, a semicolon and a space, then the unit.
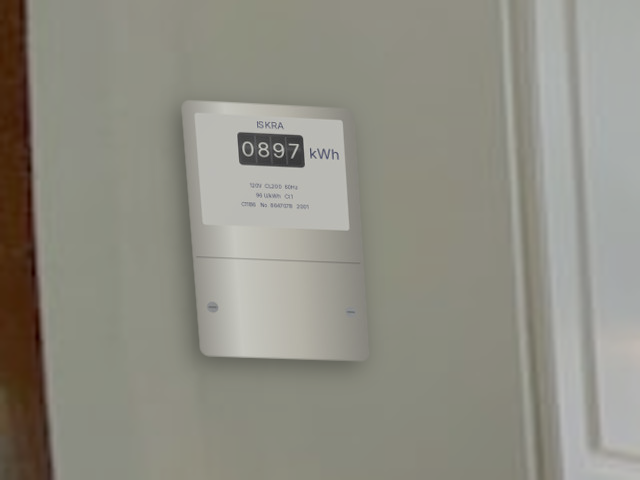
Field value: 897; kWh
